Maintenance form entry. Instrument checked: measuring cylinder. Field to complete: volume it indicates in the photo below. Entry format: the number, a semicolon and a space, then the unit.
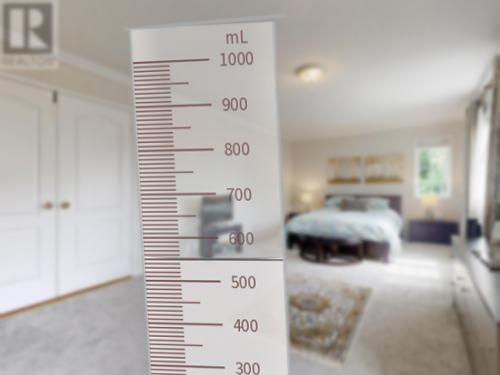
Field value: 550; mL
